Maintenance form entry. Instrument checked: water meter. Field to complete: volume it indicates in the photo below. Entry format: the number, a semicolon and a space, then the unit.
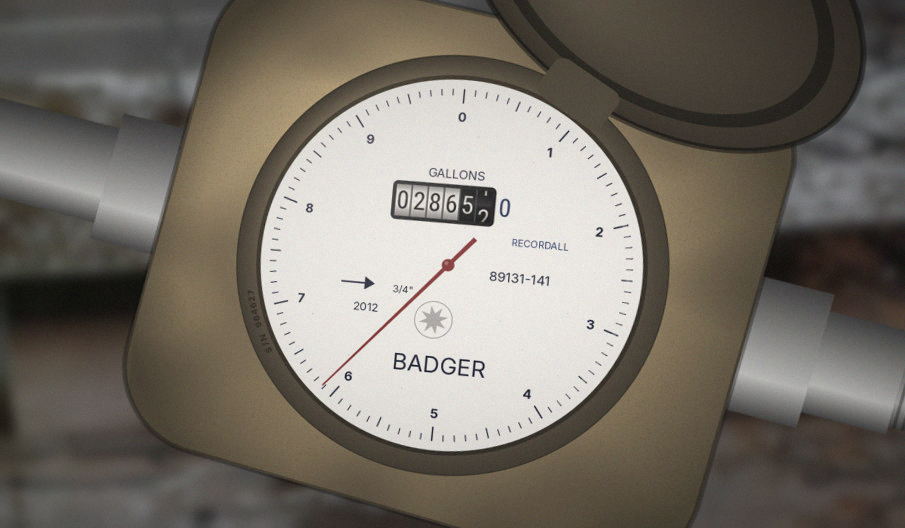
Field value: 286516.1; gal
